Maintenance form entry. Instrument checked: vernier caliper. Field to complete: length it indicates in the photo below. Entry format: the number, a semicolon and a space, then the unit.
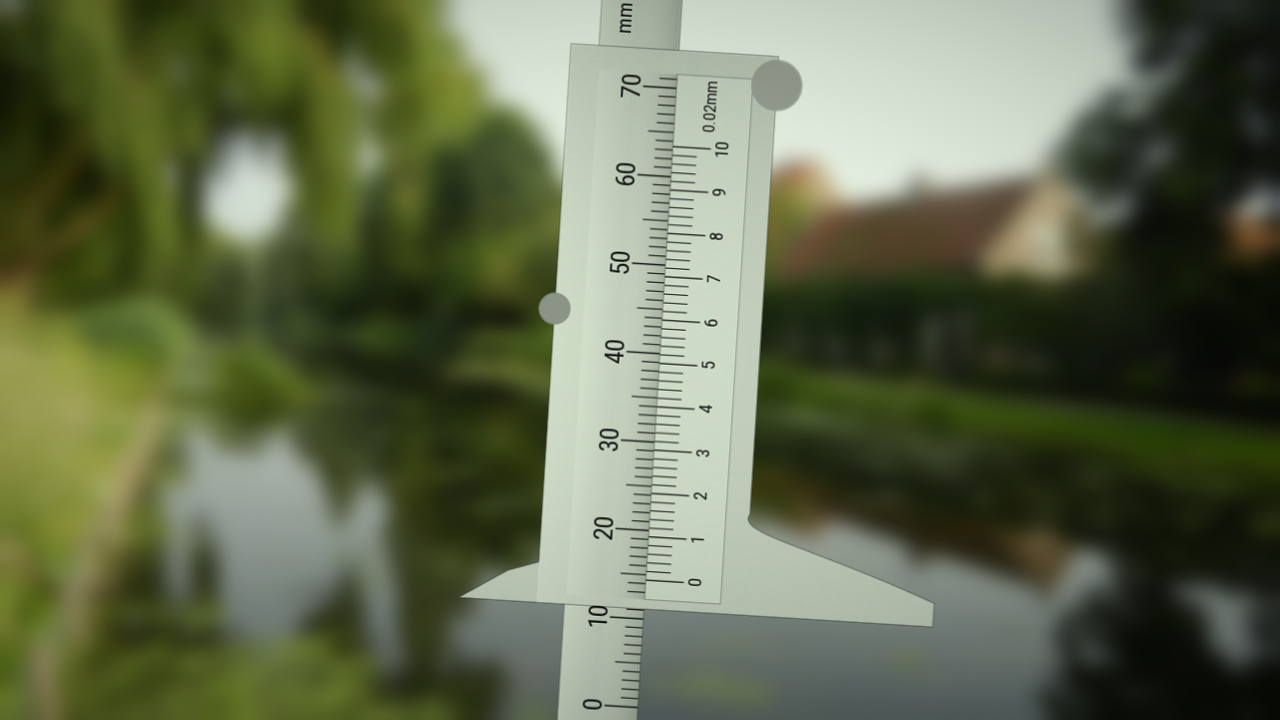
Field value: 14.4; mm
